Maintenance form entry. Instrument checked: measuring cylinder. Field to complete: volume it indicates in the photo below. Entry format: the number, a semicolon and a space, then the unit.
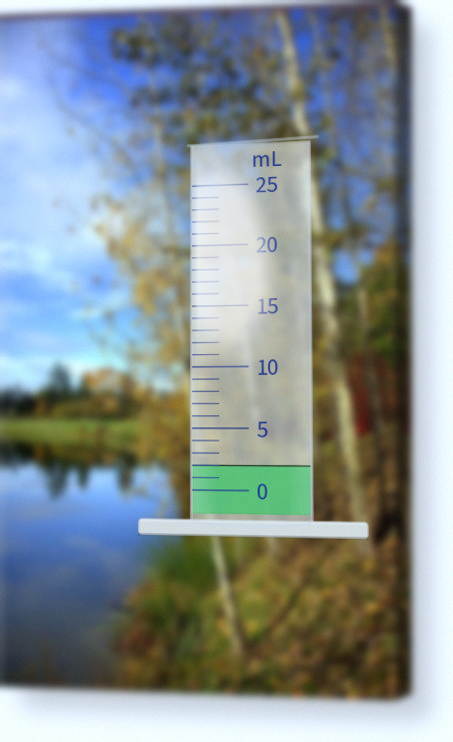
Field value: 2; mL
